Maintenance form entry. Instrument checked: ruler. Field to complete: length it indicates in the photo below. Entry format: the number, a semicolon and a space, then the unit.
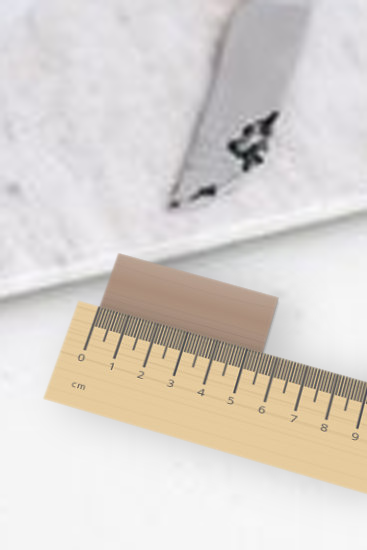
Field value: 5.5; cm
